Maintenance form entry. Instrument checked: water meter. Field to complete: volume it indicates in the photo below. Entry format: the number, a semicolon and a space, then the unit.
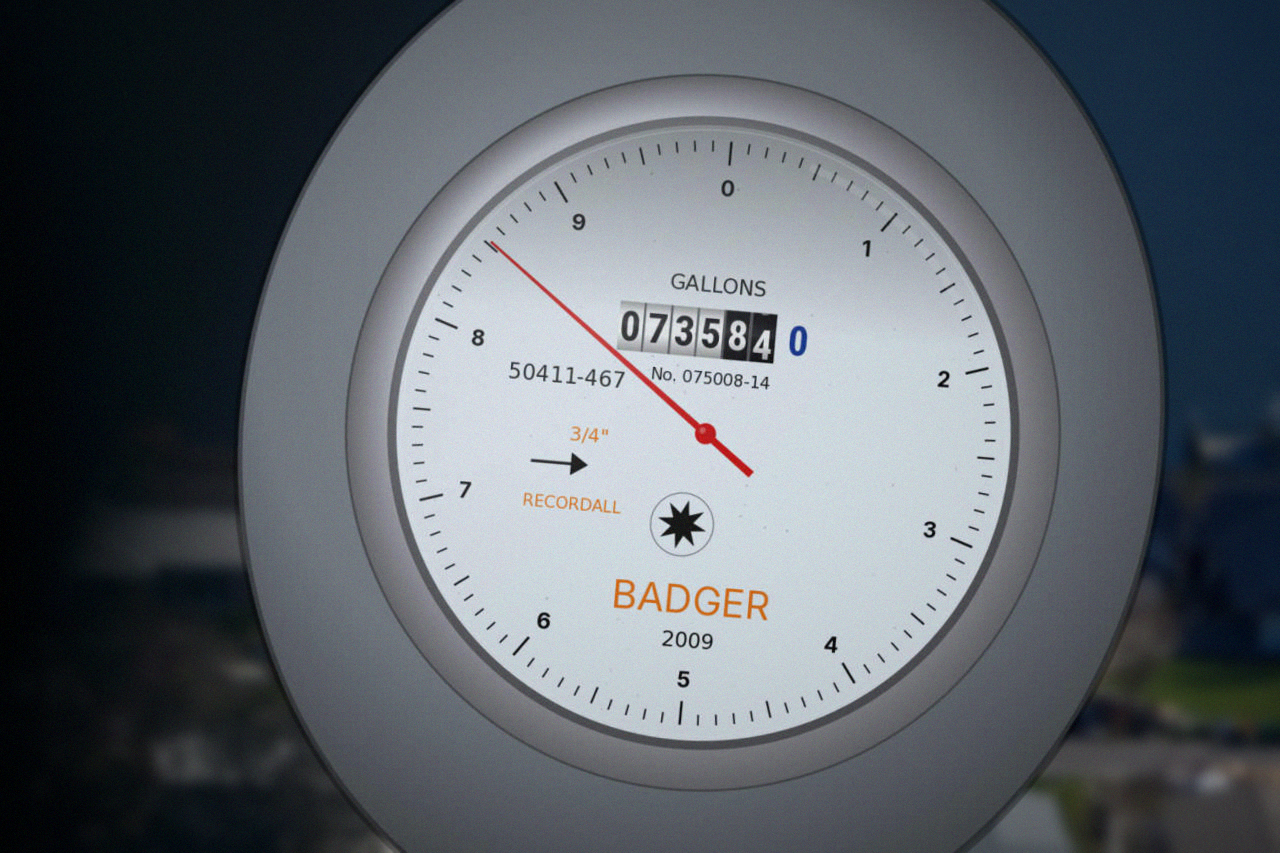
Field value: 735838.5; gal
